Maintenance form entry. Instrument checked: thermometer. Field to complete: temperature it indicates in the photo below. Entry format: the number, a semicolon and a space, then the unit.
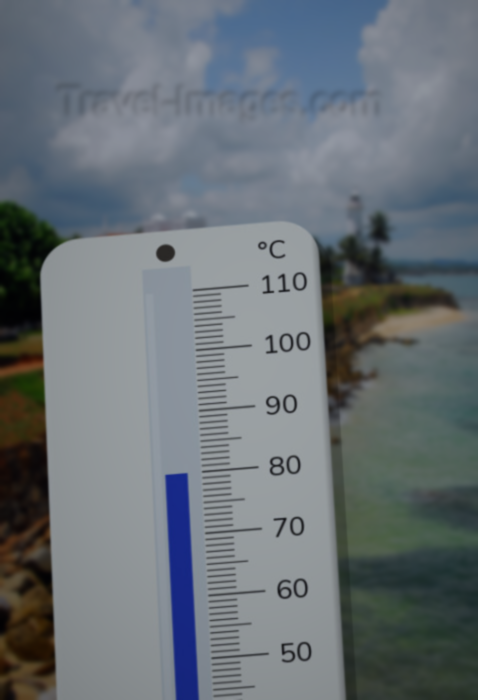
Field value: 80; °C
